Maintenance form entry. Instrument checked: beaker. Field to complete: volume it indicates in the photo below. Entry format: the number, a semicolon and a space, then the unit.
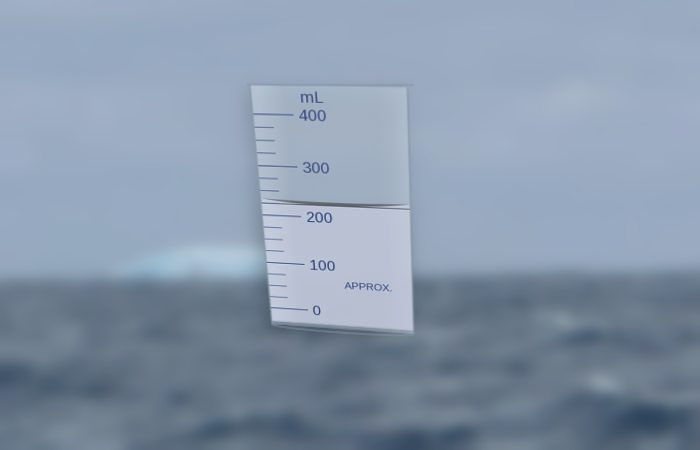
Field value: 225; mL
